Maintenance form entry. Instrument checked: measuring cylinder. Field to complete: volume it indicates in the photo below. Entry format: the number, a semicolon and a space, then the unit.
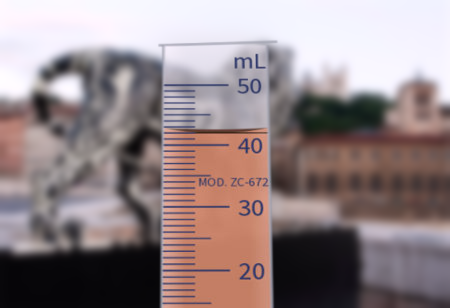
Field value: 42; mL
